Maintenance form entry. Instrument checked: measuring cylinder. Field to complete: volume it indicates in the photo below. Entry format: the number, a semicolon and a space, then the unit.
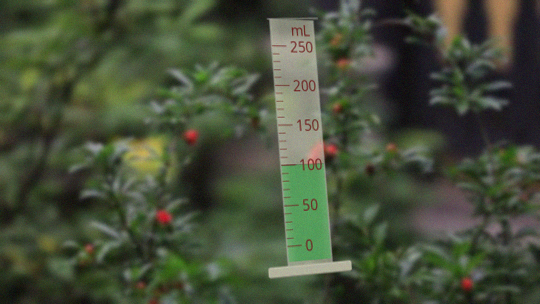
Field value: 100; mL
